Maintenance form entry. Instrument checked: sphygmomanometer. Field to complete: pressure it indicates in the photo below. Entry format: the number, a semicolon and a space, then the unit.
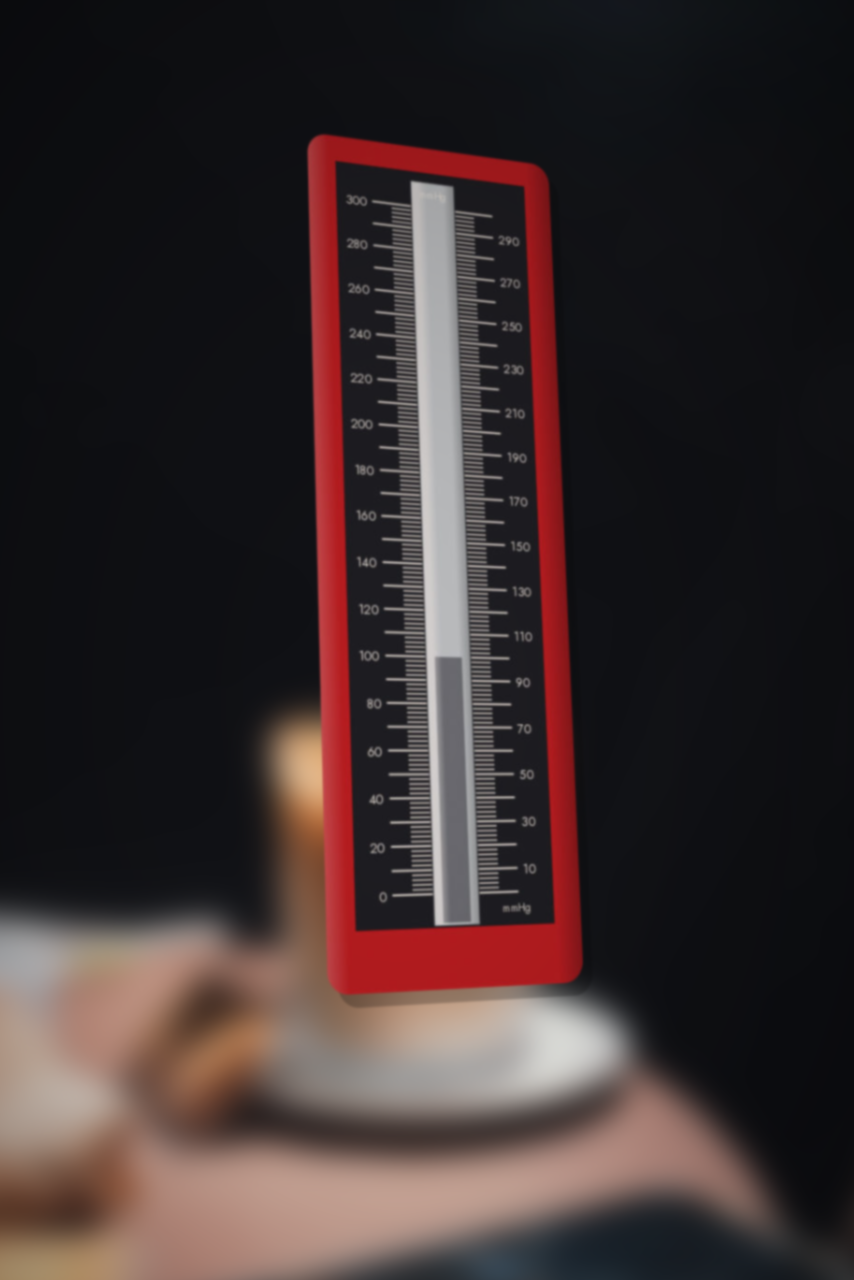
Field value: 100; mmHg
